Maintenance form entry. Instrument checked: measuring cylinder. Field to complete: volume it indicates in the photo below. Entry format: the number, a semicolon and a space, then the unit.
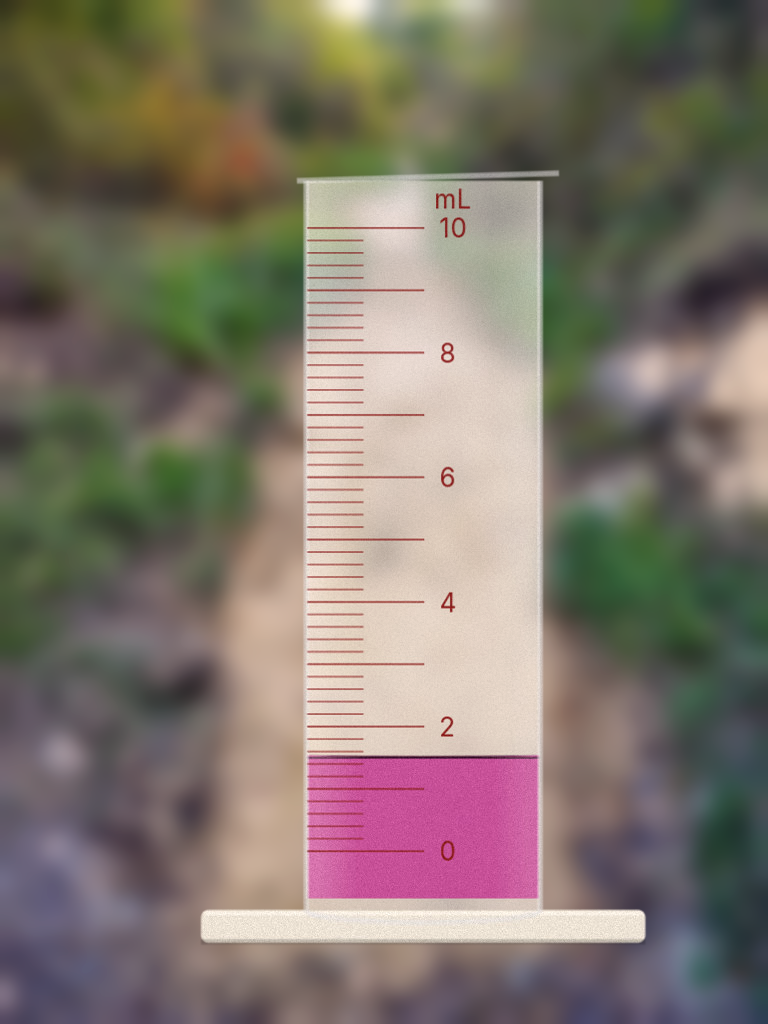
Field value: 1.5; mL
